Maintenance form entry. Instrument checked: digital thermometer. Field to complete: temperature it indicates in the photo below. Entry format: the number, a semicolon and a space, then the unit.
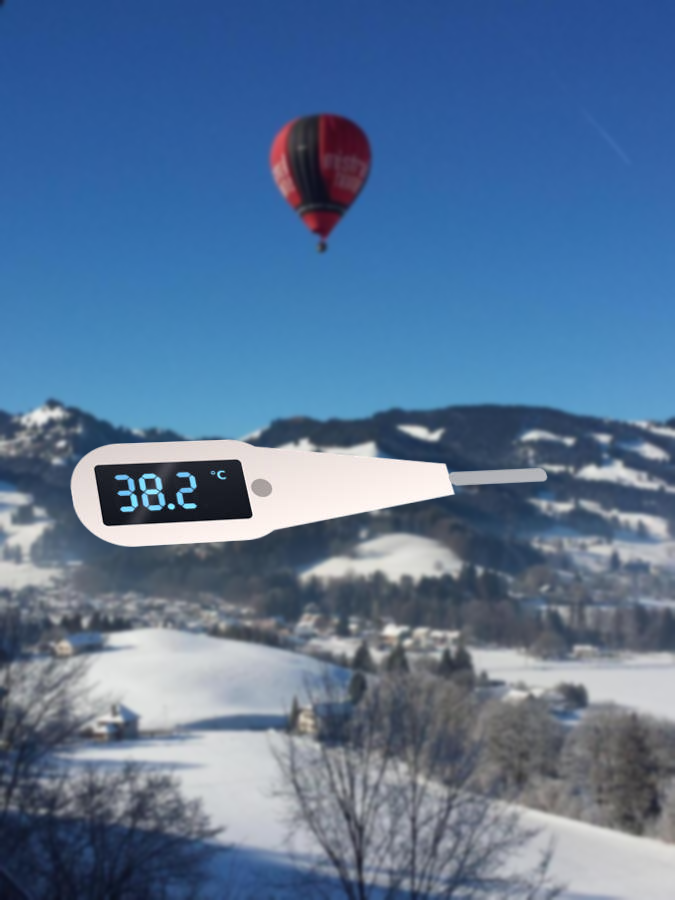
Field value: 38.2; °C
